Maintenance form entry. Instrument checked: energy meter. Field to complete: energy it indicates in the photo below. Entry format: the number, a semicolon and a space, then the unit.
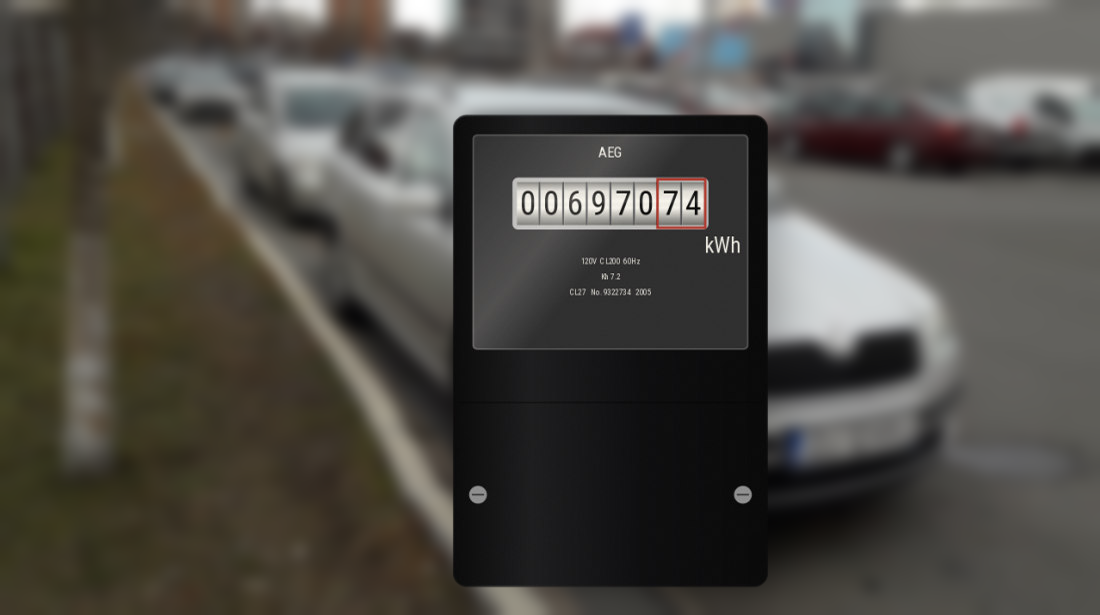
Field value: 6970.74; kWh
